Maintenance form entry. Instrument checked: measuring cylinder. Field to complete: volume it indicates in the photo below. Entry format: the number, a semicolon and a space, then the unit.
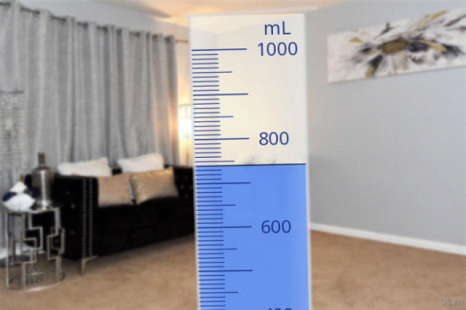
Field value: 740; mL
